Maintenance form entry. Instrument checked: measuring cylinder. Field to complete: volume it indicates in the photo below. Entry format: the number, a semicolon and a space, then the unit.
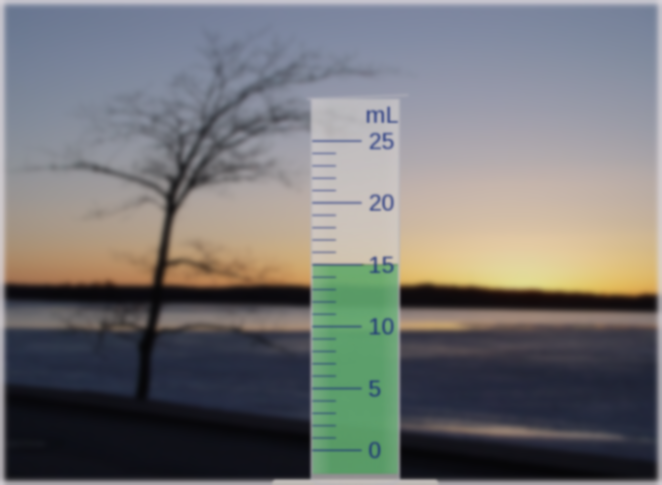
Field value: 15; mL
